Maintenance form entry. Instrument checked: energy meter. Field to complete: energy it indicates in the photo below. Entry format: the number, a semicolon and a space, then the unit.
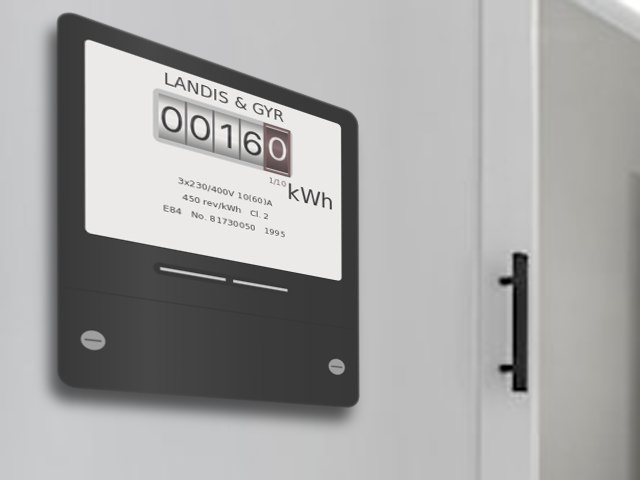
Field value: 16.0; kWh
